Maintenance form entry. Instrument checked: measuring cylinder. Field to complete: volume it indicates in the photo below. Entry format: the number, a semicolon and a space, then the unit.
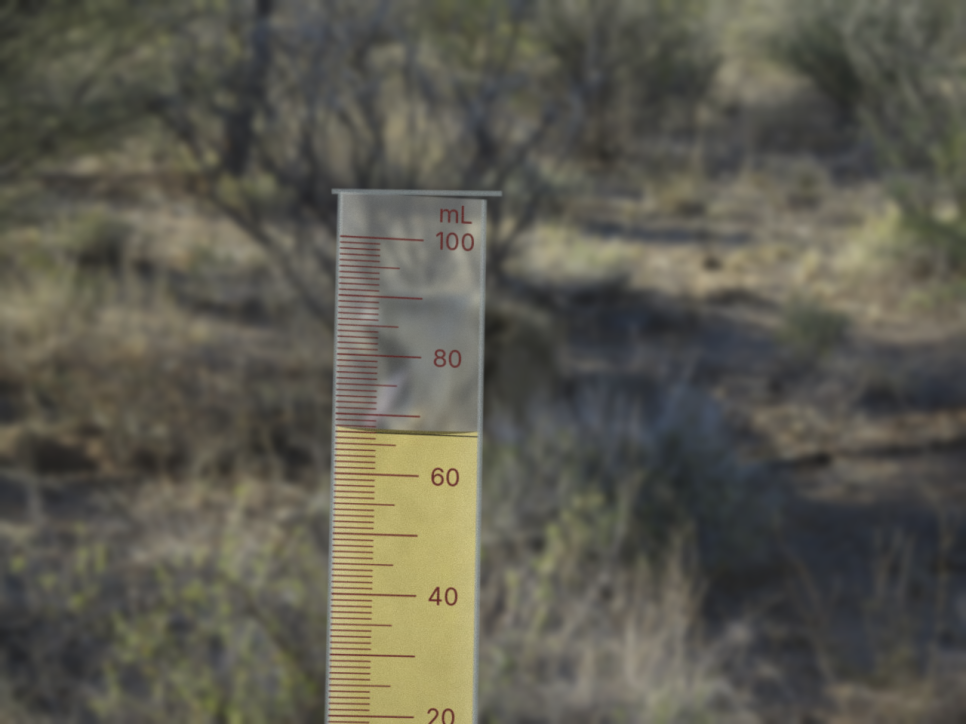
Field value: 67; mL
